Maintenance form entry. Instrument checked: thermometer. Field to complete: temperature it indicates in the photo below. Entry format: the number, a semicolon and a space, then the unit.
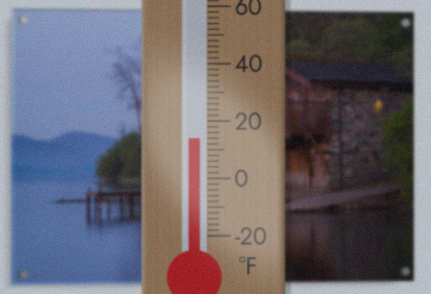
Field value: 14; °F
